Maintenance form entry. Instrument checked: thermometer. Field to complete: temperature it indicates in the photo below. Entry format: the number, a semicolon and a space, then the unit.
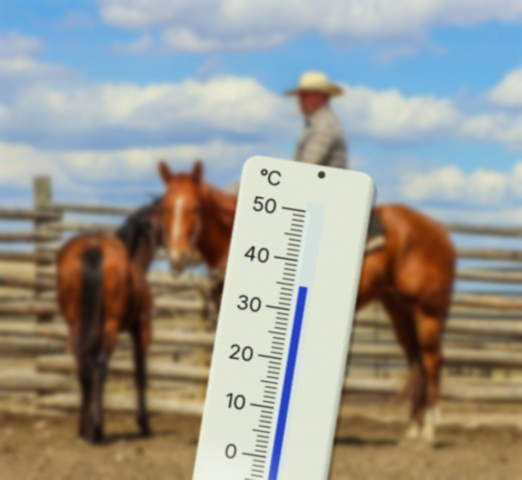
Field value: 35; °C
